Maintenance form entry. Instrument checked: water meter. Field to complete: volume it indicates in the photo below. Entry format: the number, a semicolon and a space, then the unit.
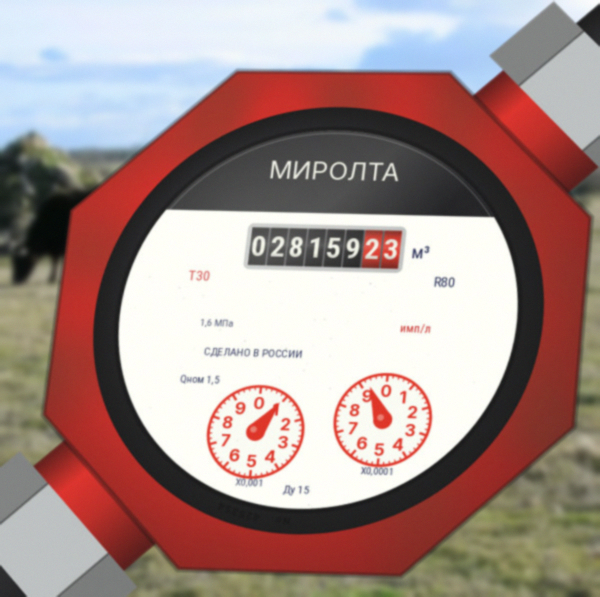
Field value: 28159.2309; m³
